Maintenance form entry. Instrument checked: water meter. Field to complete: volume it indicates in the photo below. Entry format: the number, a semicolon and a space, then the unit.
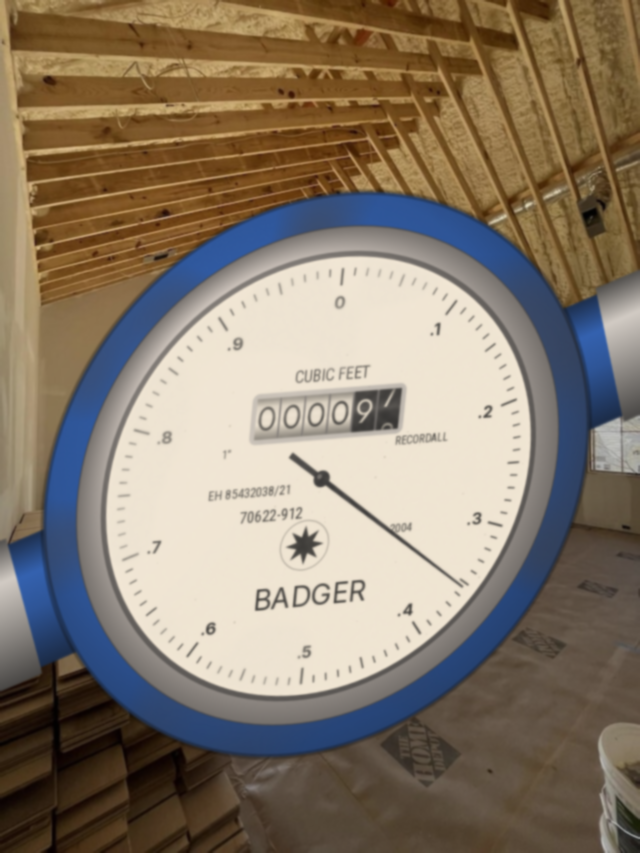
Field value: 97.35; ft³
